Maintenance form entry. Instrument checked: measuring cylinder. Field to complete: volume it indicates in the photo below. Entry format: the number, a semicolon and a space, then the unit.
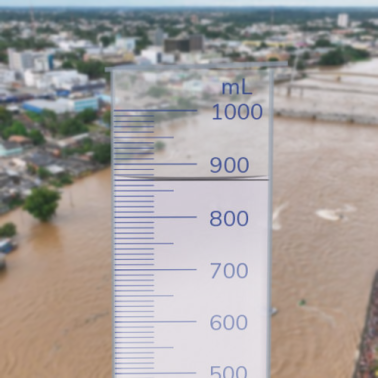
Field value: 870; mL
